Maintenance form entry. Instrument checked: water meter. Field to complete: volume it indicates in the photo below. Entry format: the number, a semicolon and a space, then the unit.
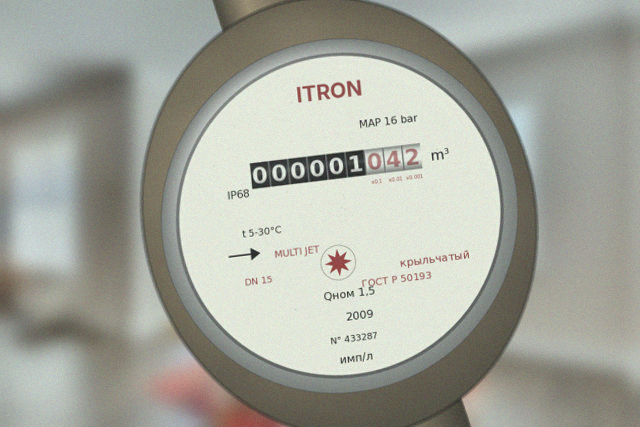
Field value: 1.042; m³
